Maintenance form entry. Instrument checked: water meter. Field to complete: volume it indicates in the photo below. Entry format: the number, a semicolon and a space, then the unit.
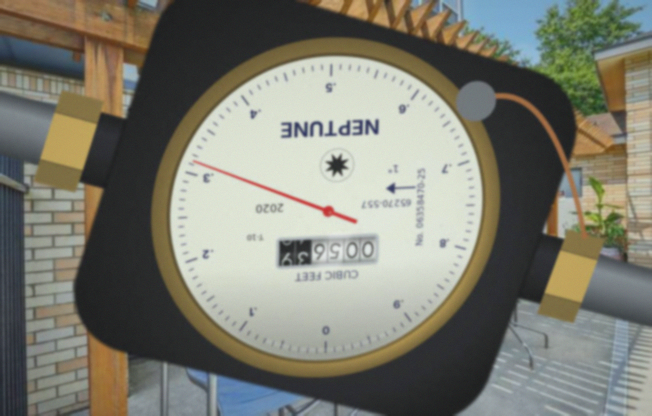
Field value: 5639.31; ft³
